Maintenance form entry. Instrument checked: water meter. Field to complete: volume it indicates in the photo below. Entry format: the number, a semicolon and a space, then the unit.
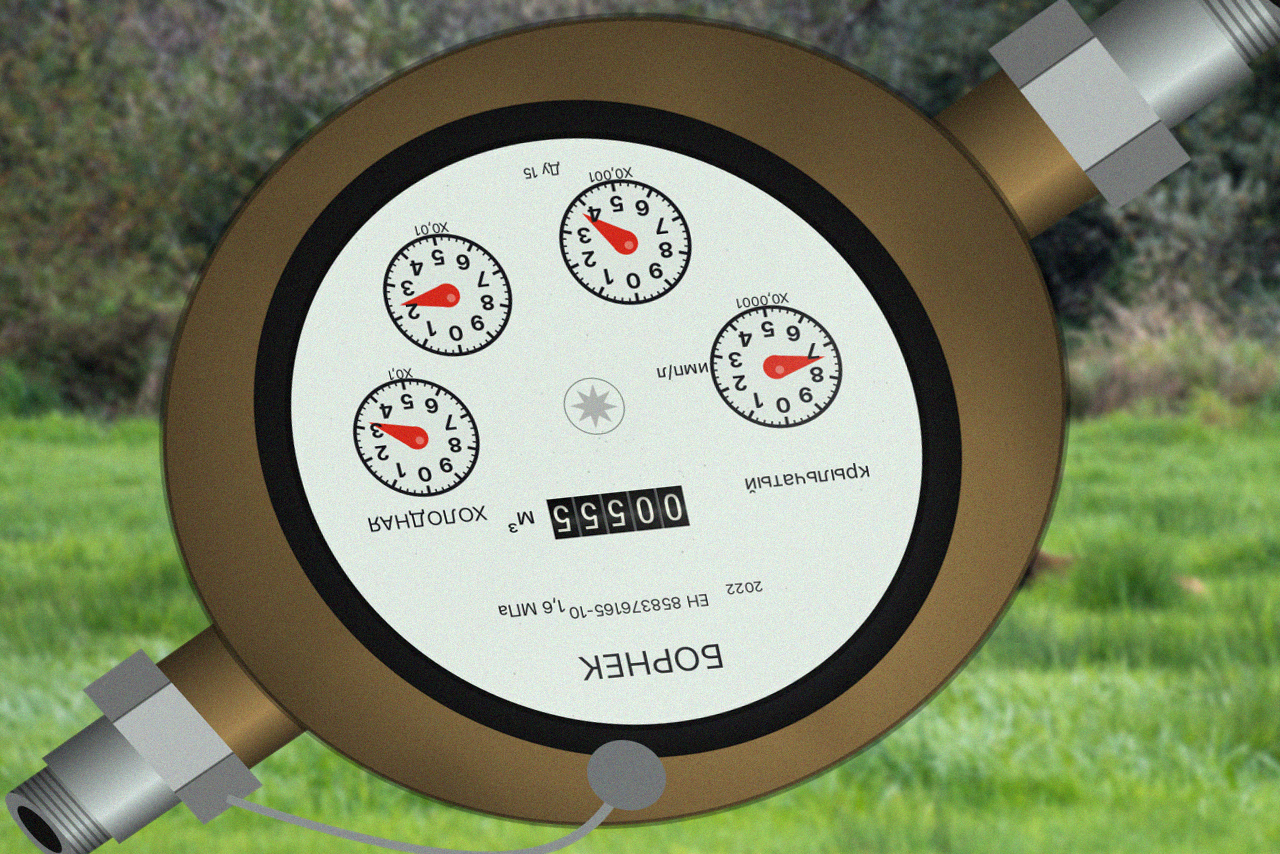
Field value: 555.3237; m³
